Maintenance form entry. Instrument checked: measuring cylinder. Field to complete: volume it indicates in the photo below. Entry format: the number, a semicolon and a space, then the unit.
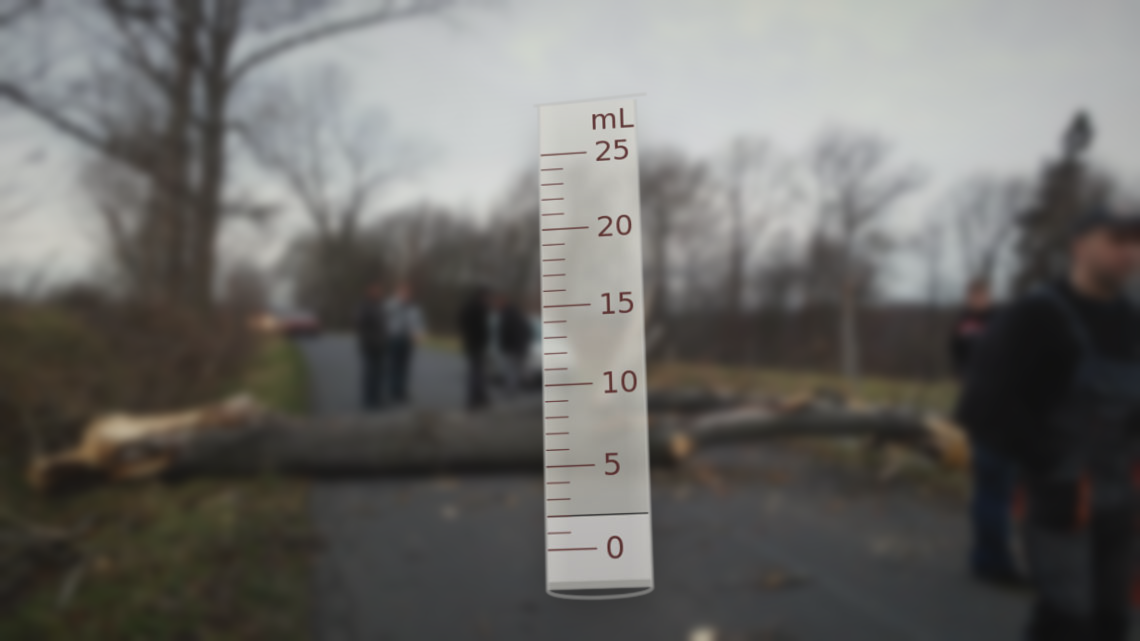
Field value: 2; mL
